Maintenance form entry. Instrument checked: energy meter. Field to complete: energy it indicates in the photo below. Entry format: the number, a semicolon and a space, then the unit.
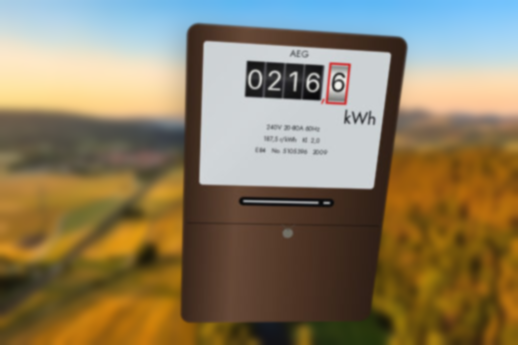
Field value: 216.6; kWh
